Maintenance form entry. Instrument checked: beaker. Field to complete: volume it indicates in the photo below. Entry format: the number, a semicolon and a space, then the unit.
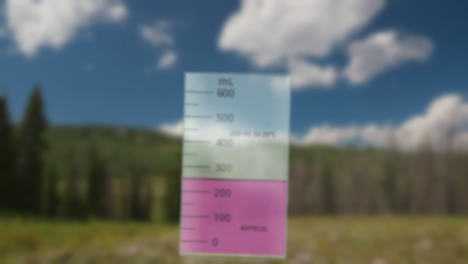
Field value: 250; mL
